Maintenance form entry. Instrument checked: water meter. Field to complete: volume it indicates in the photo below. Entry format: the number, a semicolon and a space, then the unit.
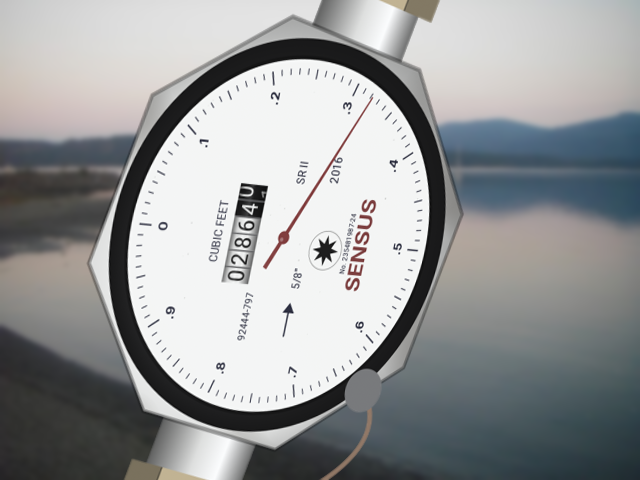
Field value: 28640.32; ft³
